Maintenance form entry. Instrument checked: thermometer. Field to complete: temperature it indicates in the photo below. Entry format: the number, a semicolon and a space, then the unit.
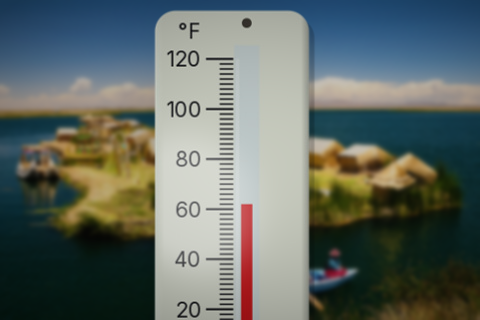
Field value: 62; °F
